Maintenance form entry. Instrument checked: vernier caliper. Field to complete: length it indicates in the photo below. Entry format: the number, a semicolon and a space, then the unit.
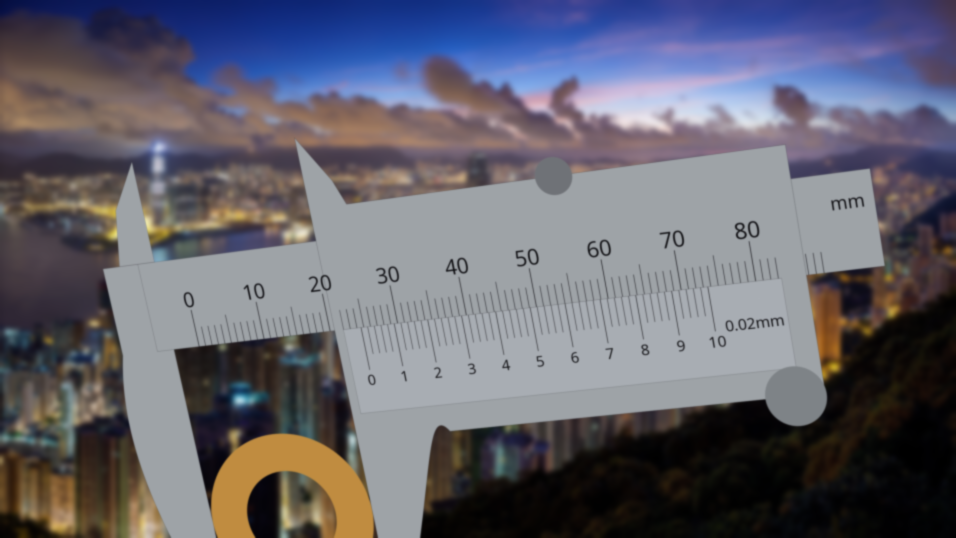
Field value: 24.6; mm
